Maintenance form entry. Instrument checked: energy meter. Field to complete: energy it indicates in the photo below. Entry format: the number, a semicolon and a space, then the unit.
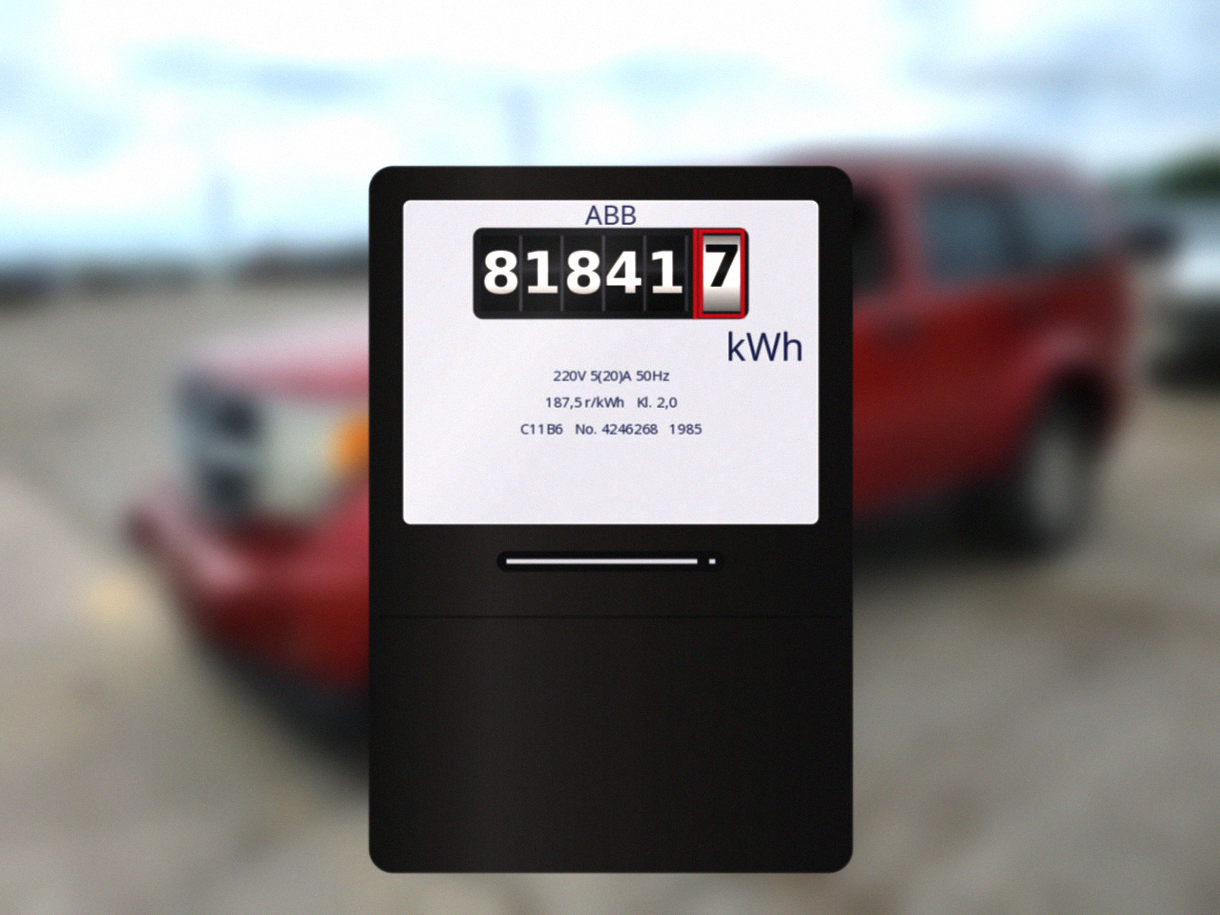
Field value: 81841.7; kWh
